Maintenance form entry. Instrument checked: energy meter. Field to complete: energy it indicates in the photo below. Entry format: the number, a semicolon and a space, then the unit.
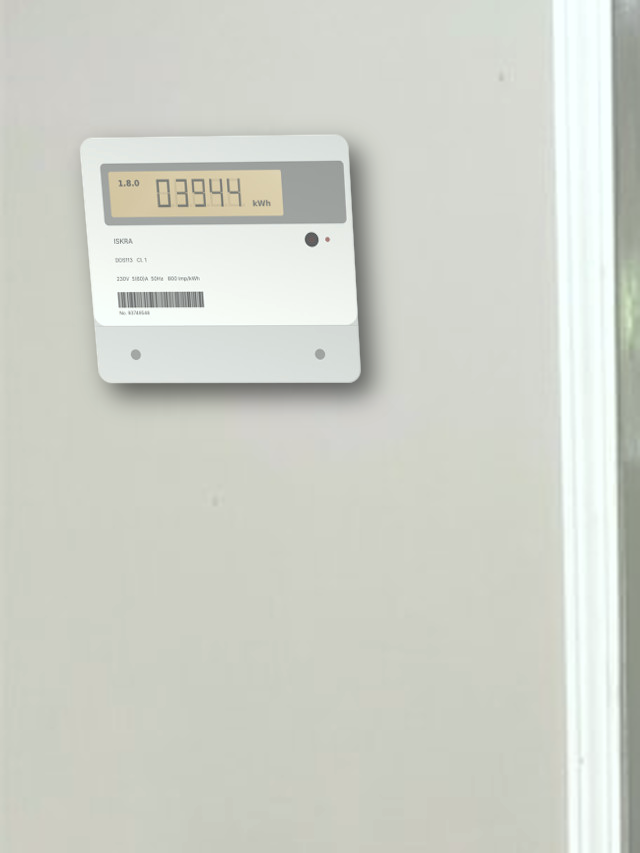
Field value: 3944; kWh
